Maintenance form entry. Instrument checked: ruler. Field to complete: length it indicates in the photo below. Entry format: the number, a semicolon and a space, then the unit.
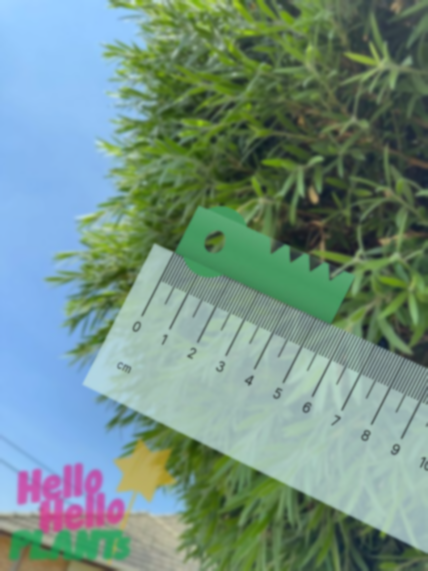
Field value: 5.5; cm
